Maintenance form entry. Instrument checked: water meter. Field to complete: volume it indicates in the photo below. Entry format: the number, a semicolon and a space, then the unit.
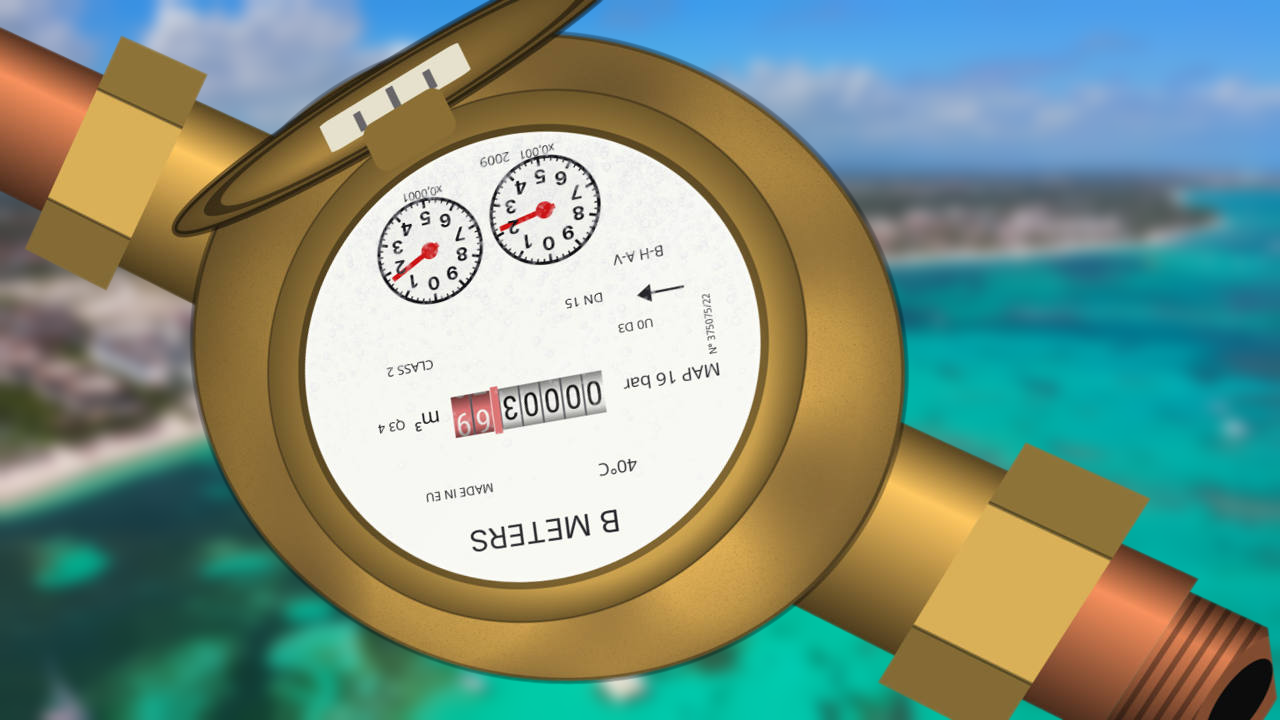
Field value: 3.6921; m³
